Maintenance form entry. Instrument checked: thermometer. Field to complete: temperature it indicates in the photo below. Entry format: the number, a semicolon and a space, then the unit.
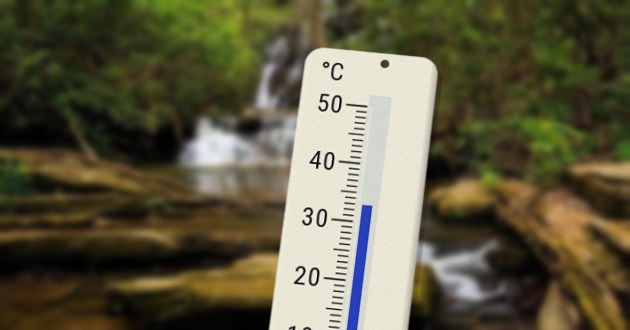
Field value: 33; °C
